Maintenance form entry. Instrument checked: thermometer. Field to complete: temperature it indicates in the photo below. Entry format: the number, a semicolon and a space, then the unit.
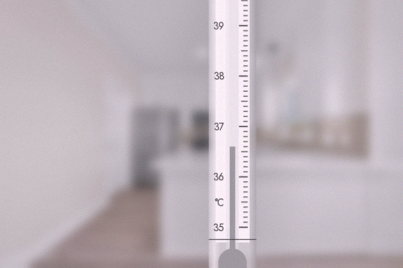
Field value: 36.6; °C
